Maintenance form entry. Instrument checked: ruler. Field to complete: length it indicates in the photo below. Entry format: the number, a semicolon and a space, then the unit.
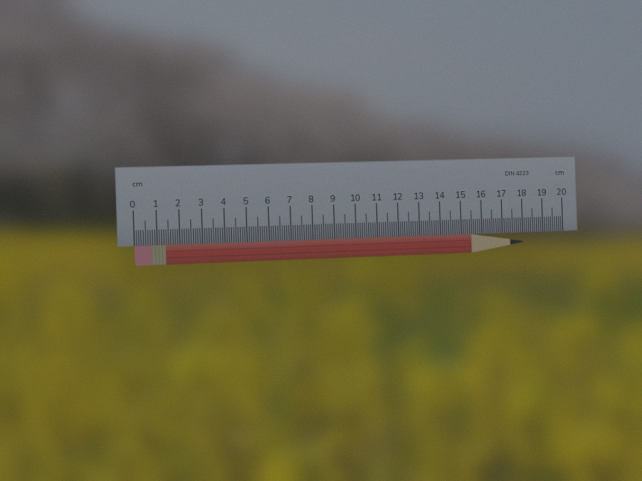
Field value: 18; cm
